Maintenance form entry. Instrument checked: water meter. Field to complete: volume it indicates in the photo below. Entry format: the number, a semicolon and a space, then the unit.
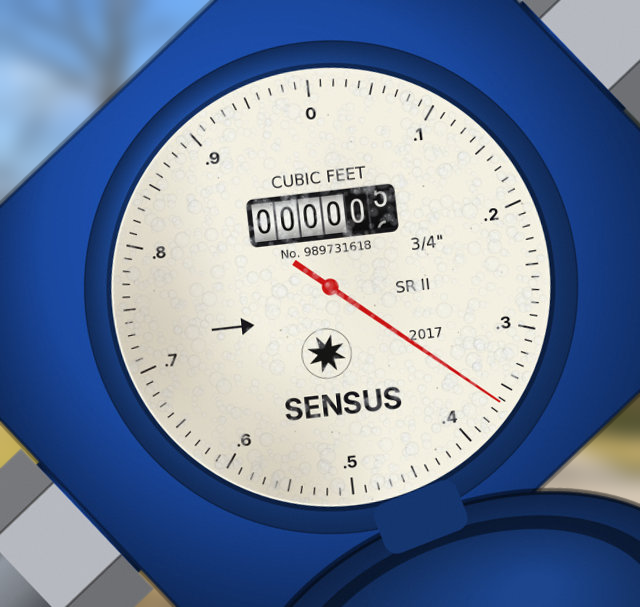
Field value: 5.36; ft³
